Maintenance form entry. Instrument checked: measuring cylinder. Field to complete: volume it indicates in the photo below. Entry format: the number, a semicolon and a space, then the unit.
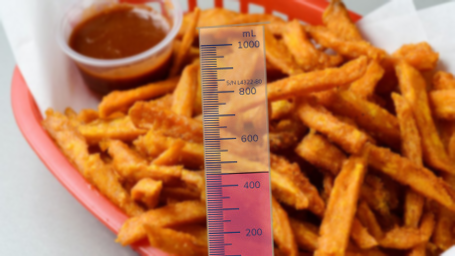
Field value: 450; mL
